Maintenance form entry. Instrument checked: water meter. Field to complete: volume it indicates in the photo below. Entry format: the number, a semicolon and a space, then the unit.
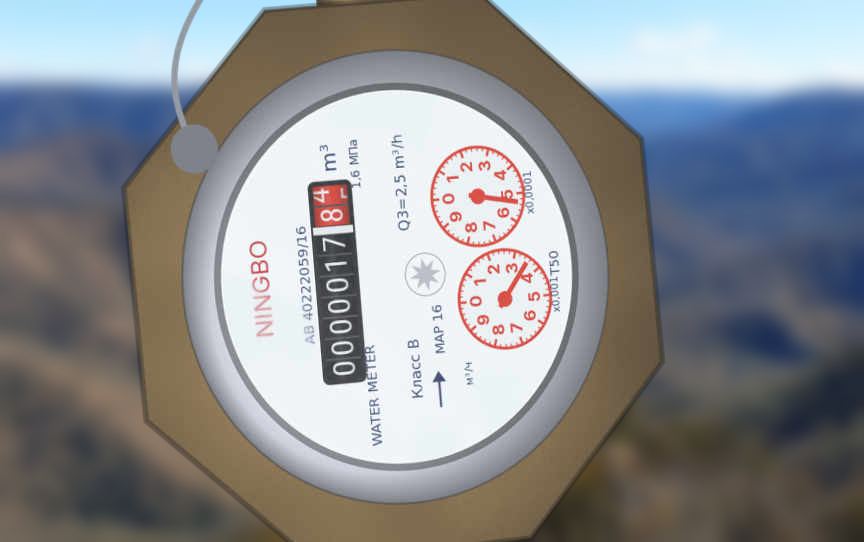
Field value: 17.8435; m³
